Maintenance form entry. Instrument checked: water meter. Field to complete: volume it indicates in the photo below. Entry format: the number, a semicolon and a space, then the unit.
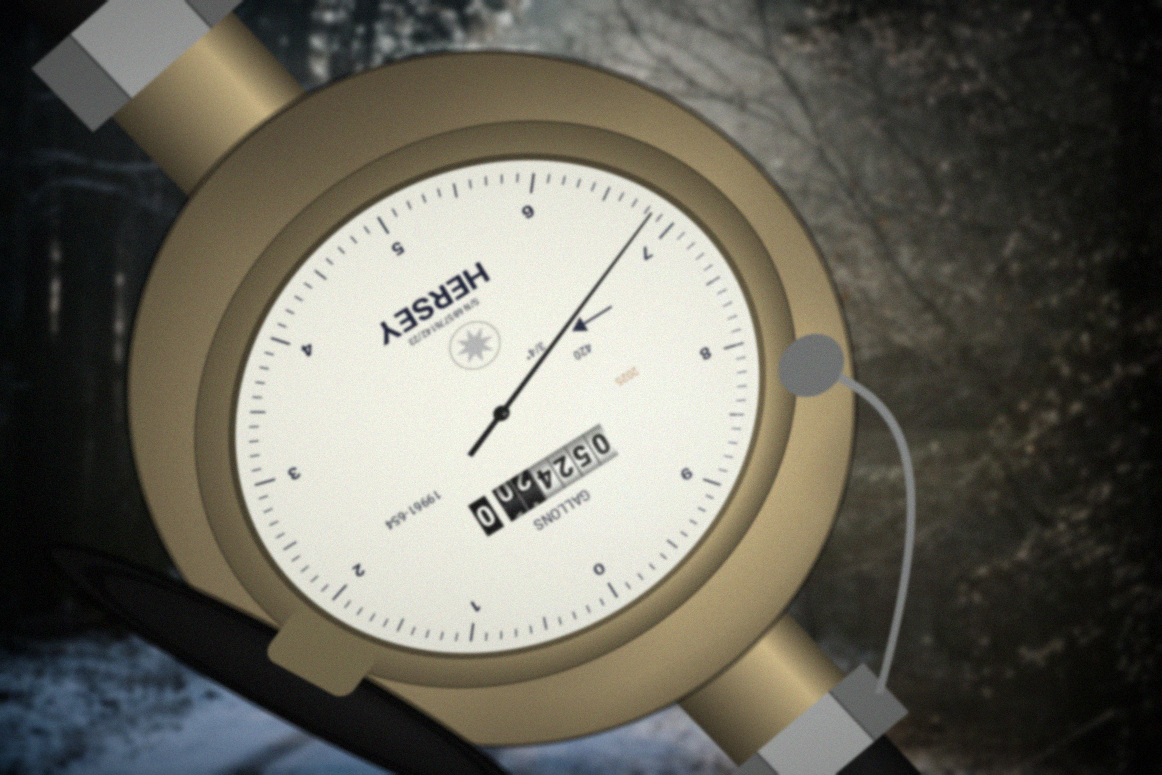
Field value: 524196.8; gal
